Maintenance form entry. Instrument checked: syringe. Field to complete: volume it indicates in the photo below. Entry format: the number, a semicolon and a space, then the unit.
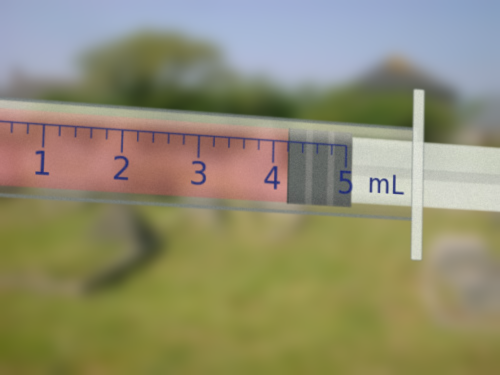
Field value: 4.2; mL
